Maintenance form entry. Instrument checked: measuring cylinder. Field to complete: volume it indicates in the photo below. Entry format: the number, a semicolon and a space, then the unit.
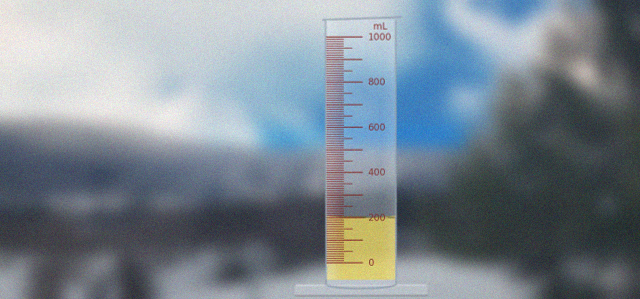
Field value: 200; mL
